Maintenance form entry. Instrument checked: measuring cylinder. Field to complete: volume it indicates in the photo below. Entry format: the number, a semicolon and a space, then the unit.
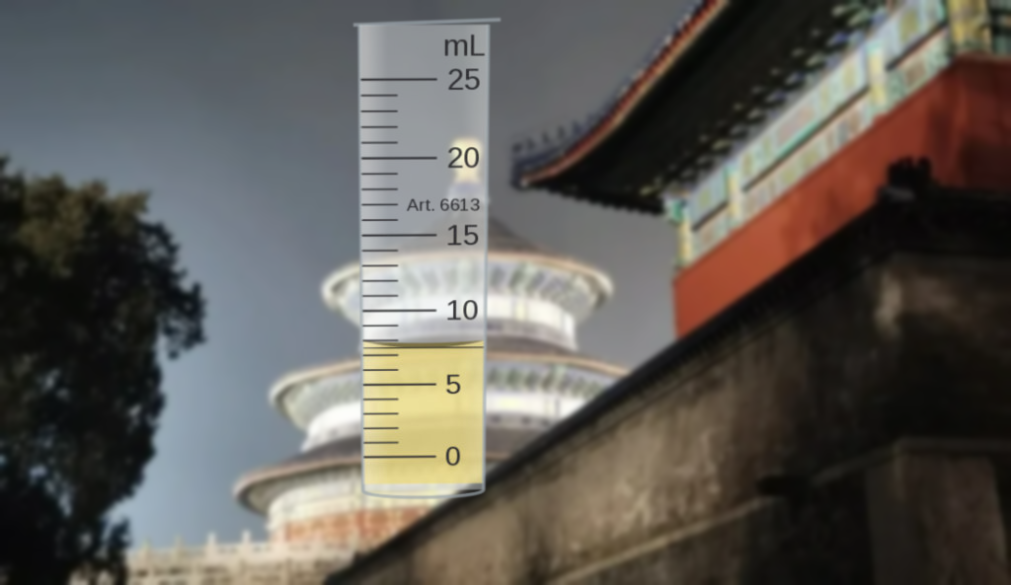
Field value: 7.5; mL
